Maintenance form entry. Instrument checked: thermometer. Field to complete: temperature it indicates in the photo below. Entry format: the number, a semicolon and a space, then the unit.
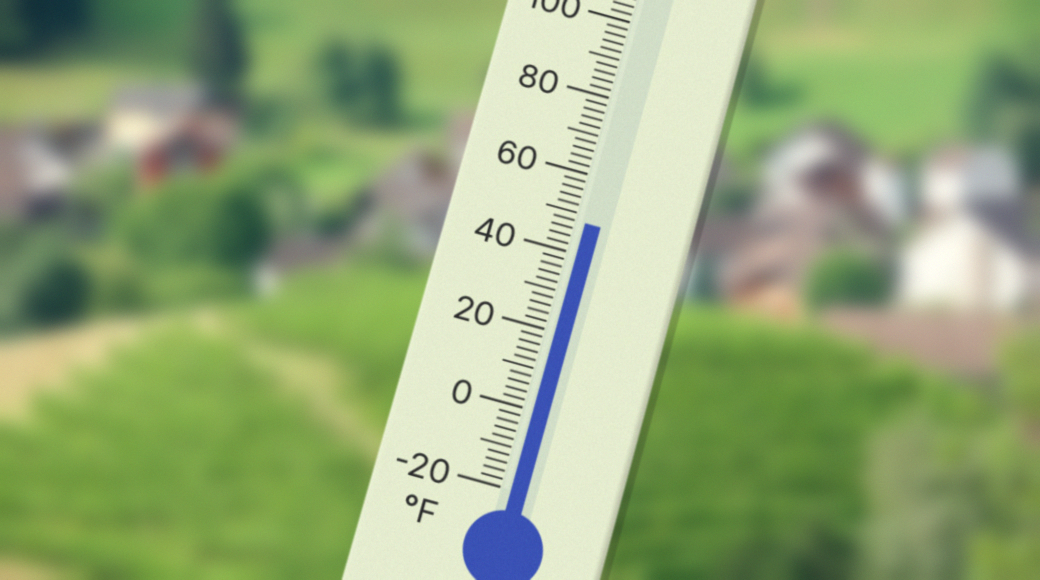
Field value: 48; °F
